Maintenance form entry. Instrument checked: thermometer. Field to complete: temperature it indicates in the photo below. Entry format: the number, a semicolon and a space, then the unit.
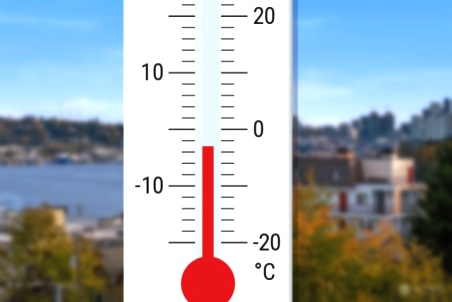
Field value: -3; °C
